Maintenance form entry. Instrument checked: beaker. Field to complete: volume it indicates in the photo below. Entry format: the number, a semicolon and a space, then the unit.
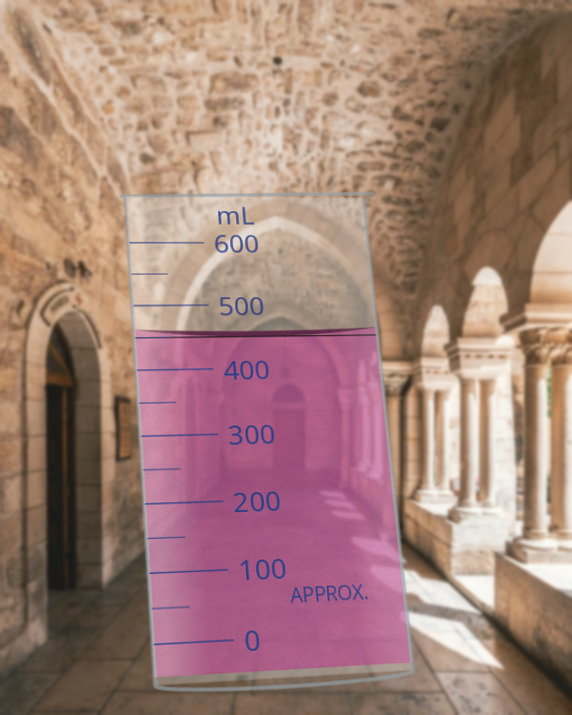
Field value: 450; mL
